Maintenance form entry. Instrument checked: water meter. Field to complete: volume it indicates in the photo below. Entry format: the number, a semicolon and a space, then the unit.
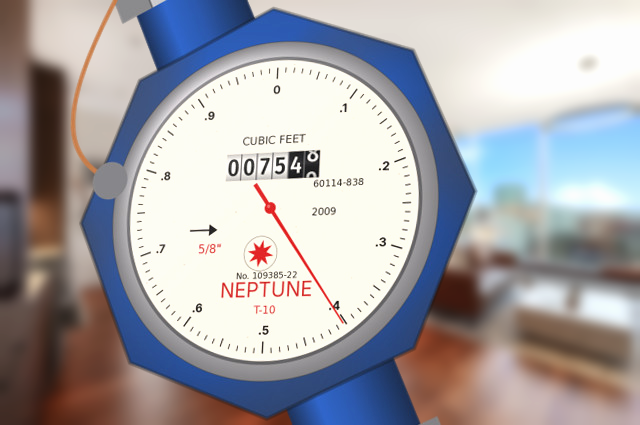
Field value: 7548.40; ft³
